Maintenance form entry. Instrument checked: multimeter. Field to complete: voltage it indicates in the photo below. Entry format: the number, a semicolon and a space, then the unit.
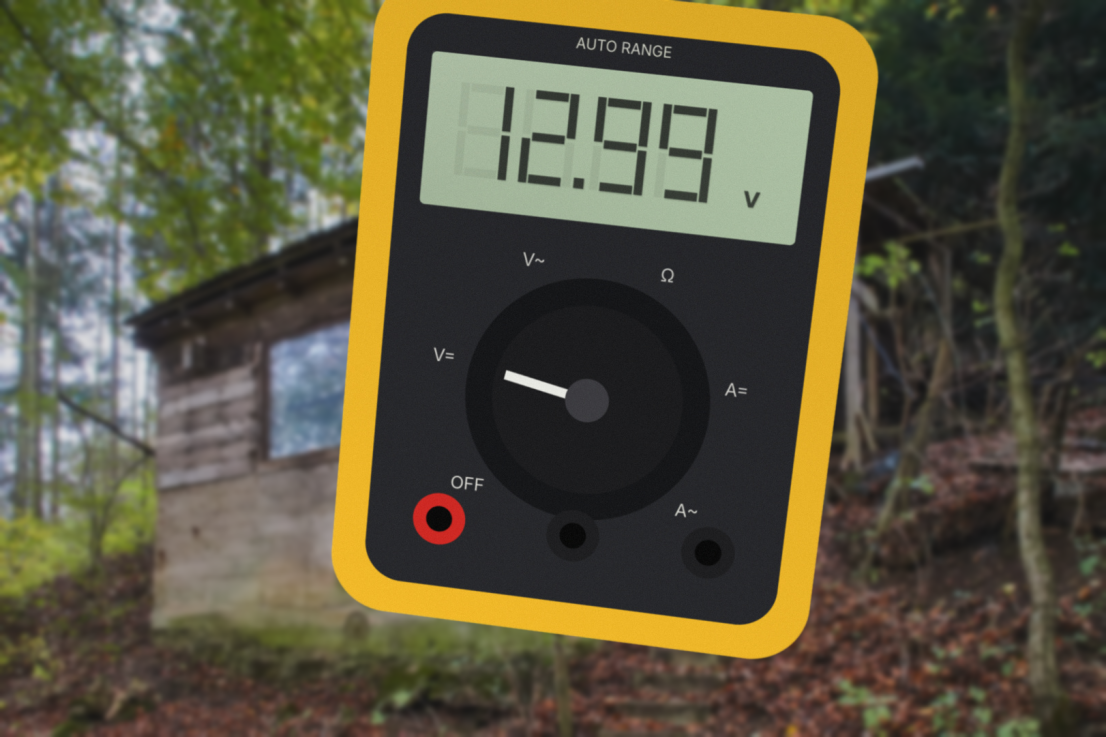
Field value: 12.99; V
